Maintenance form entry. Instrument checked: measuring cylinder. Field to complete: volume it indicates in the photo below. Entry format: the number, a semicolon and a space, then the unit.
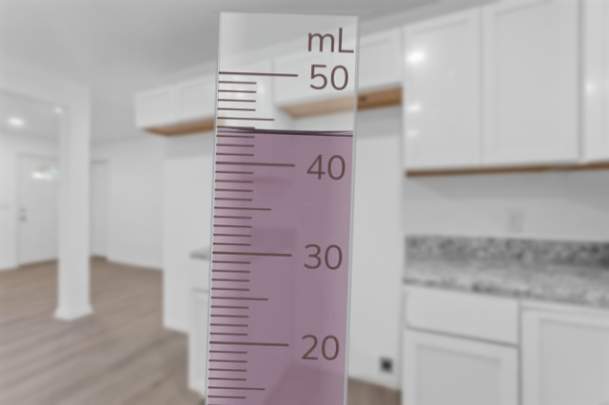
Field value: 43.5; mL
